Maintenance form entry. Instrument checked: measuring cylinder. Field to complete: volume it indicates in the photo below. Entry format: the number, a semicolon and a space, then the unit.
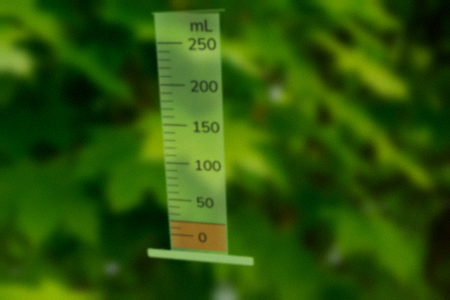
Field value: 20; mL
